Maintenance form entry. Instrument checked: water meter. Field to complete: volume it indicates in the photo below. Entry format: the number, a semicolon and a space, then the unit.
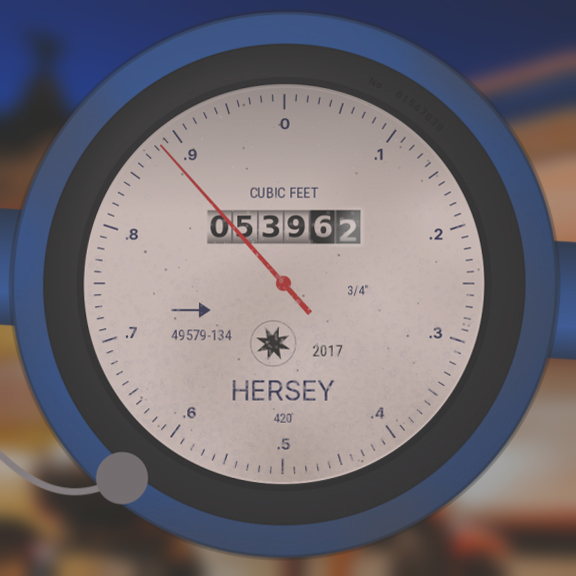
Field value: 53961.88; ft³
